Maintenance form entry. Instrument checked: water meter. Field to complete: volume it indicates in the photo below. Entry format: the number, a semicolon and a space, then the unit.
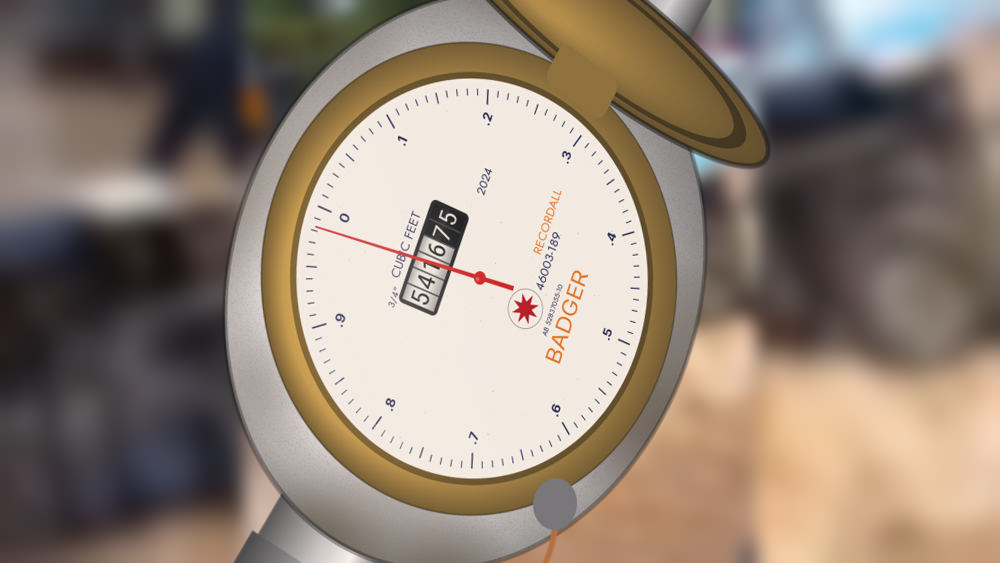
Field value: 541674.98; ft³
